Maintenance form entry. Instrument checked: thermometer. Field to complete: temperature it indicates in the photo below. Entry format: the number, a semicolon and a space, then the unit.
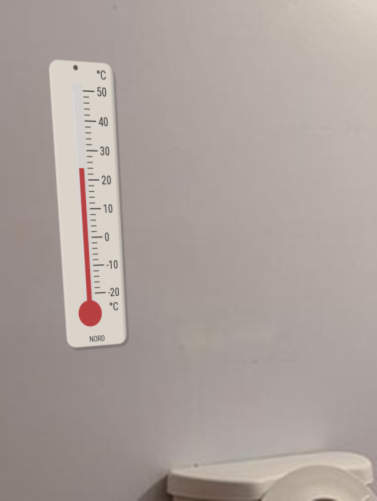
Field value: 24; °C
